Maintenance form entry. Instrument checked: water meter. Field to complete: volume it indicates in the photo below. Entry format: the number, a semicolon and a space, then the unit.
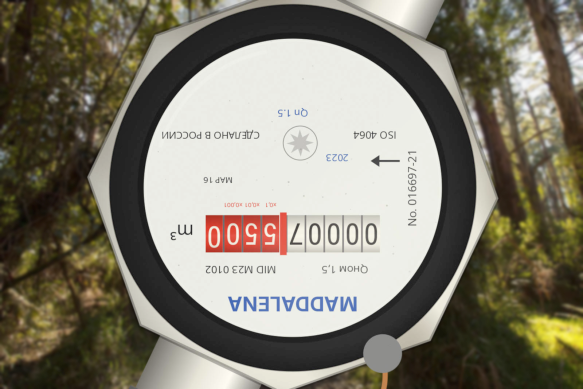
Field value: 7.5500; m³
